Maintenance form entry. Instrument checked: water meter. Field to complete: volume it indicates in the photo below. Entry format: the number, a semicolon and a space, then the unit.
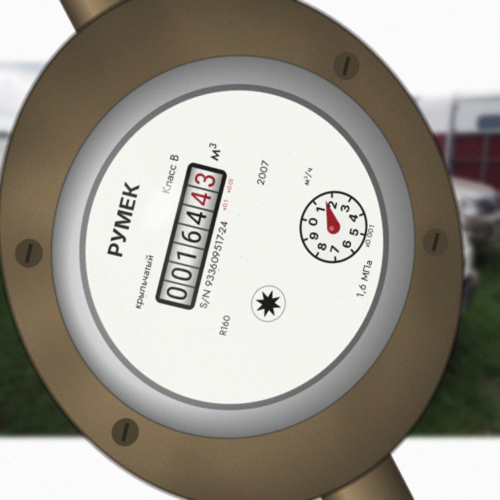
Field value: 164.431; m³
